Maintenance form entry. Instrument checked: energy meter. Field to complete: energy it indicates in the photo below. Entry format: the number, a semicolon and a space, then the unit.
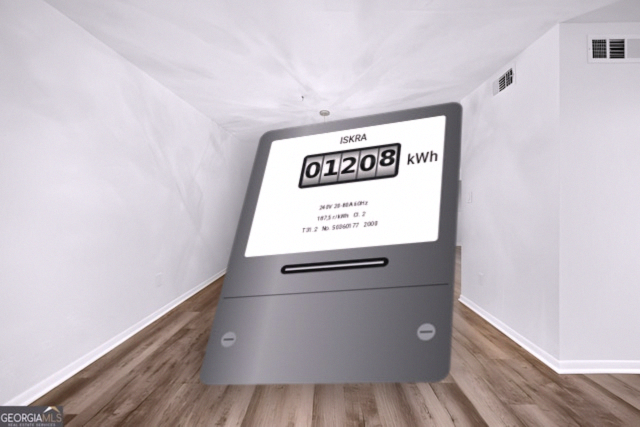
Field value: 1208; kWh
